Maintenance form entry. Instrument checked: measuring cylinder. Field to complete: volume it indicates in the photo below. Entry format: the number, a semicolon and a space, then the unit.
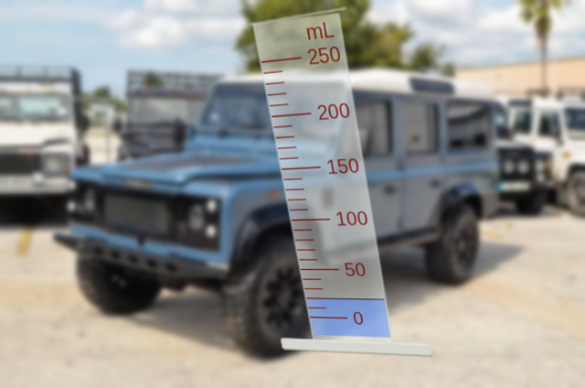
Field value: 20; mL
